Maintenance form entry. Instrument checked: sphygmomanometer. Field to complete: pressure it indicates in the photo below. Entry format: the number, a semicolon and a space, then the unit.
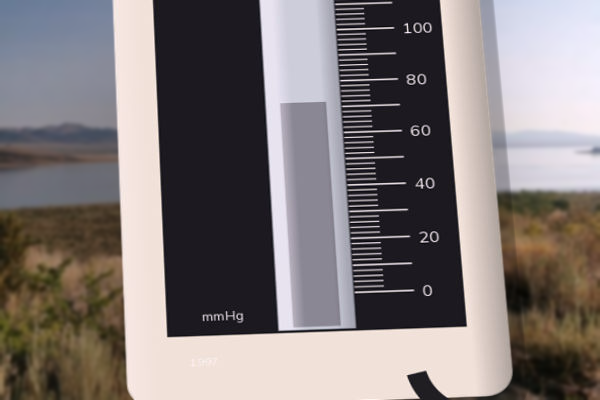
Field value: 72; mmHg
